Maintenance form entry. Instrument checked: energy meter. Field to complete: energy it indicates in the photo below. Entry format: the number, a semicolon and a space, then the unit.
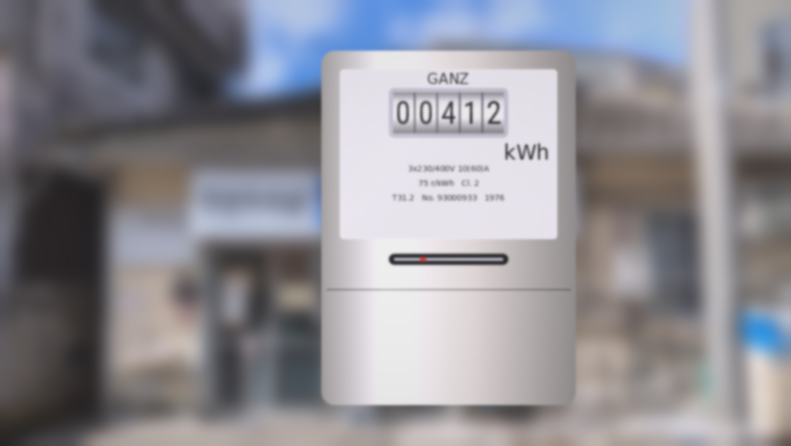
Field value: 412; kWh
